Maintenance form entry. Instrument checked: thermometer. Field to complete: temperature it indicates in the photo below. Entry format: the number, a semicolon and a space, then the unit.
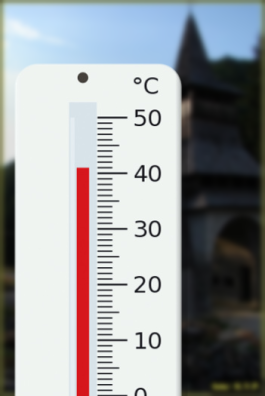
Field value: 41; °C
